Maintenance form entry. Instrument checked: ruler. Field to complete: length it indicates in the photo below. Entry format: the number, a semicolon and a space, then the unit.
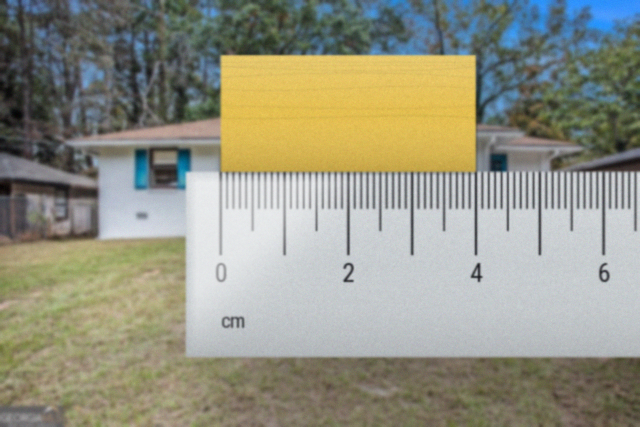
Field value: 4; cm
